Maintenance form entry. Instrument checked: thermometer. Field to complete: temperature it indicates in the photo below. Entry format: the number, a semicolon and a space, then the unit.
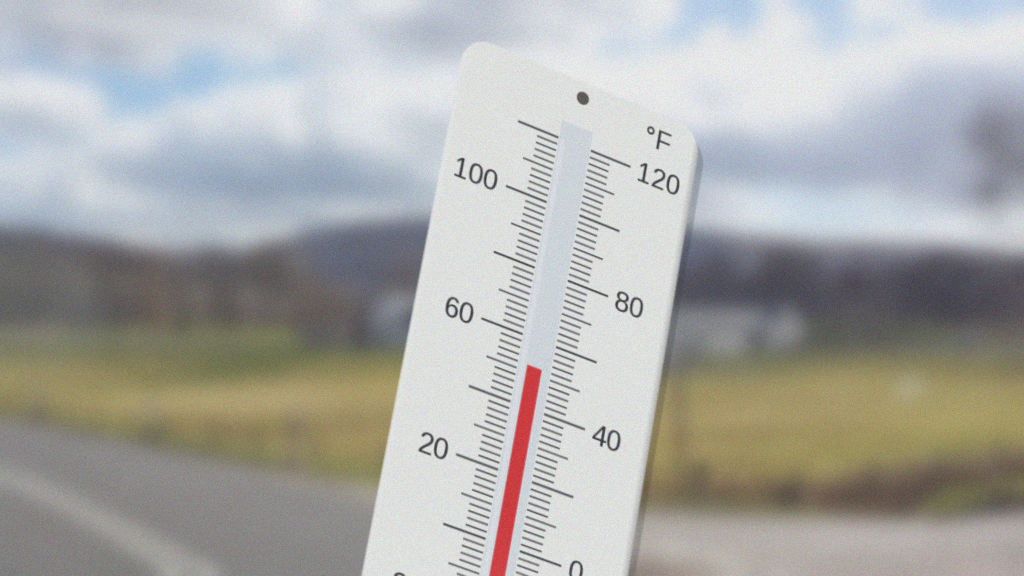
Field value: 52; °F
